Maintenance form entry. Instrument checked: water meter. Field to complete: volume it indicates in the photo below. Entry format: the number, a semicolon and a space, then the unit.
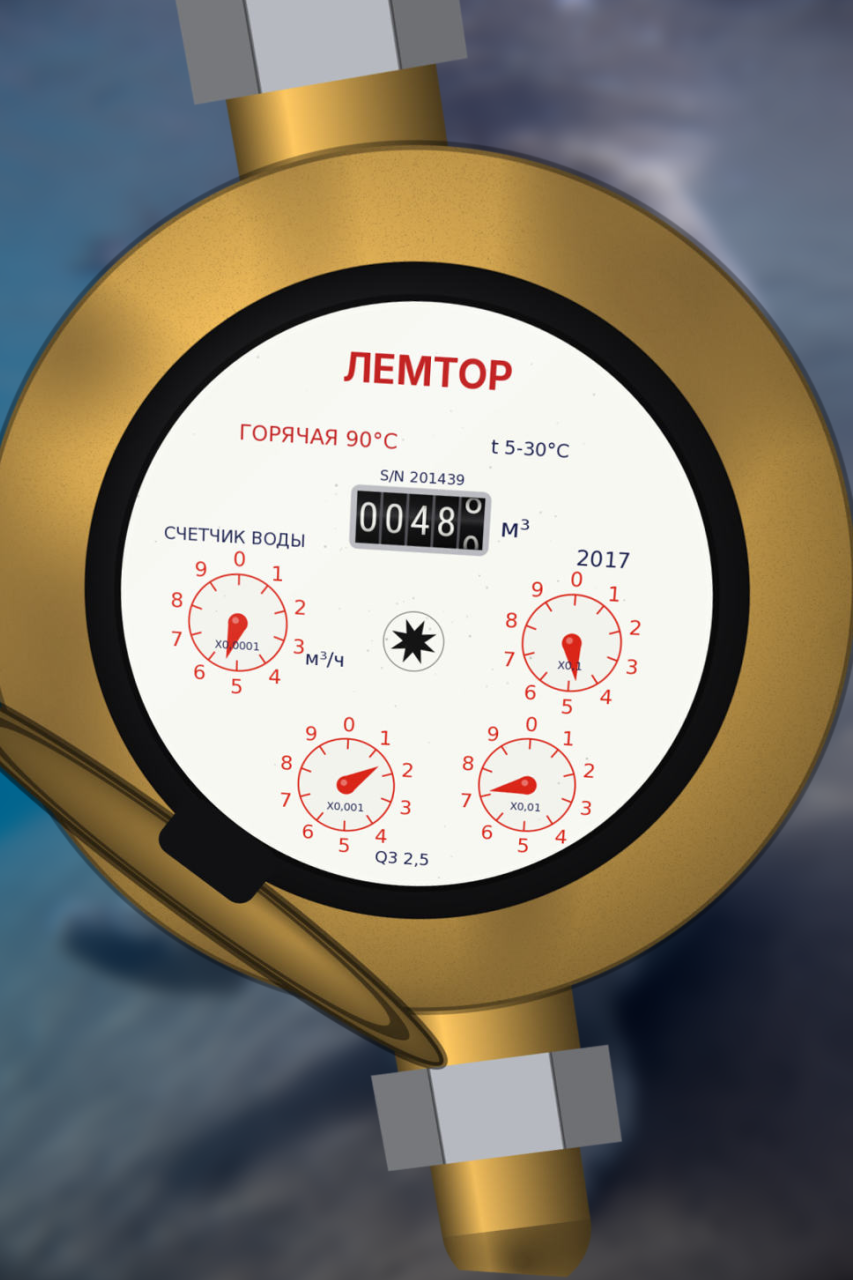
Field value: 488.4715; m³
